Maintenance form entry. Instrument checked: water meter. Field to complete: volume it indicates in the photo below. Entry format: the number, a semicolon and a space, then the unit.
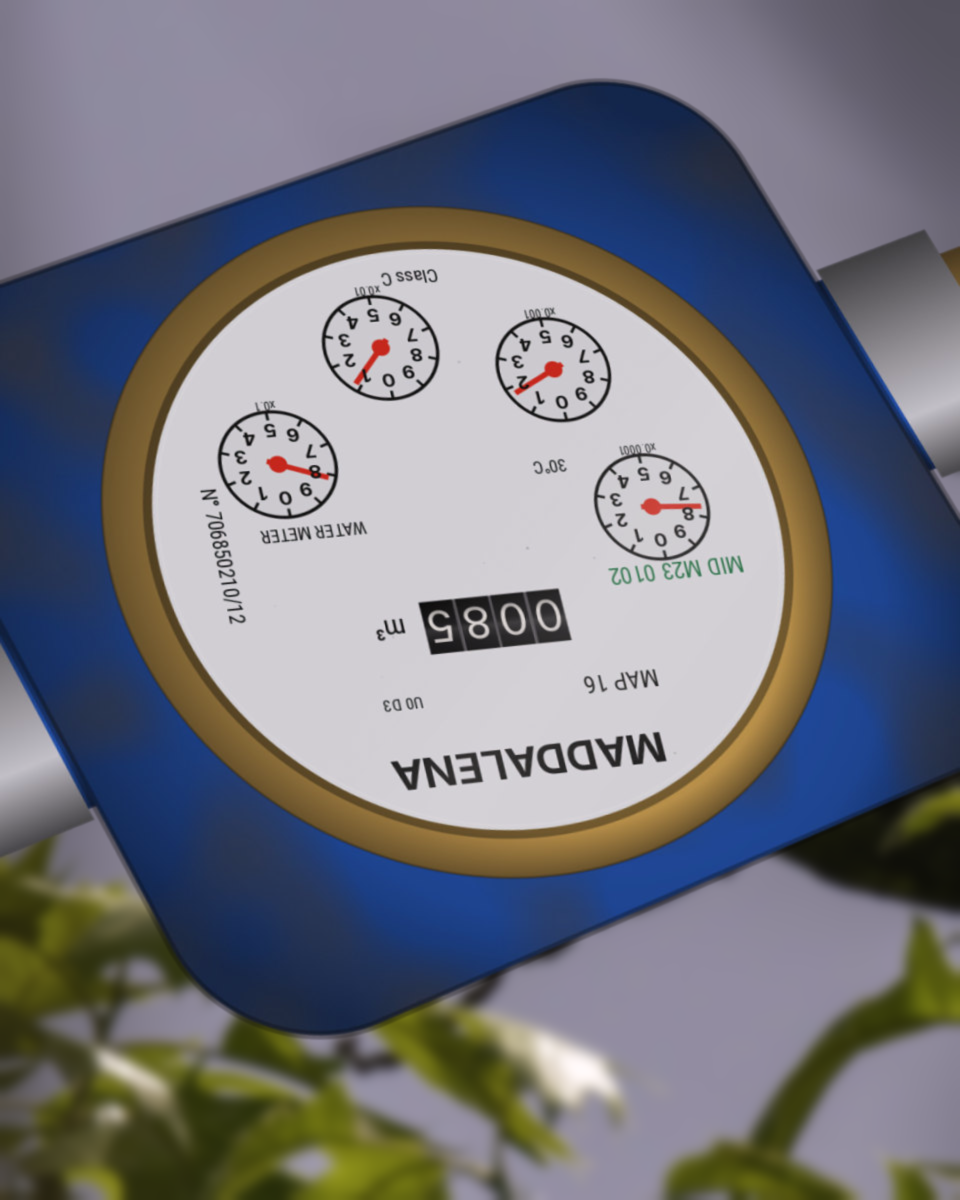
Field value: 85.8117; m³
